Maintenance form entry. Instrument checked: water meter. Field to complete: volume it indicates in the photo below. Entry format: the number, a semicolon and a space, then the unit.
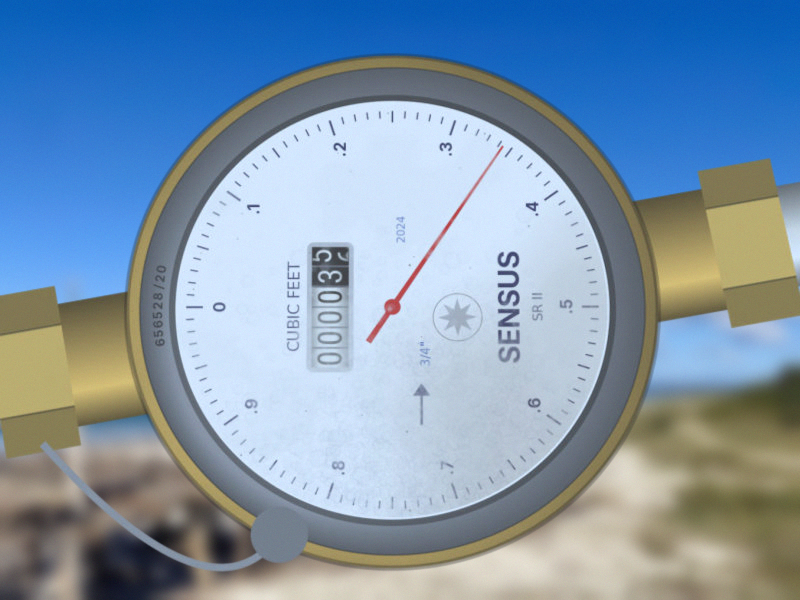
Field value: 35.34; ft³
